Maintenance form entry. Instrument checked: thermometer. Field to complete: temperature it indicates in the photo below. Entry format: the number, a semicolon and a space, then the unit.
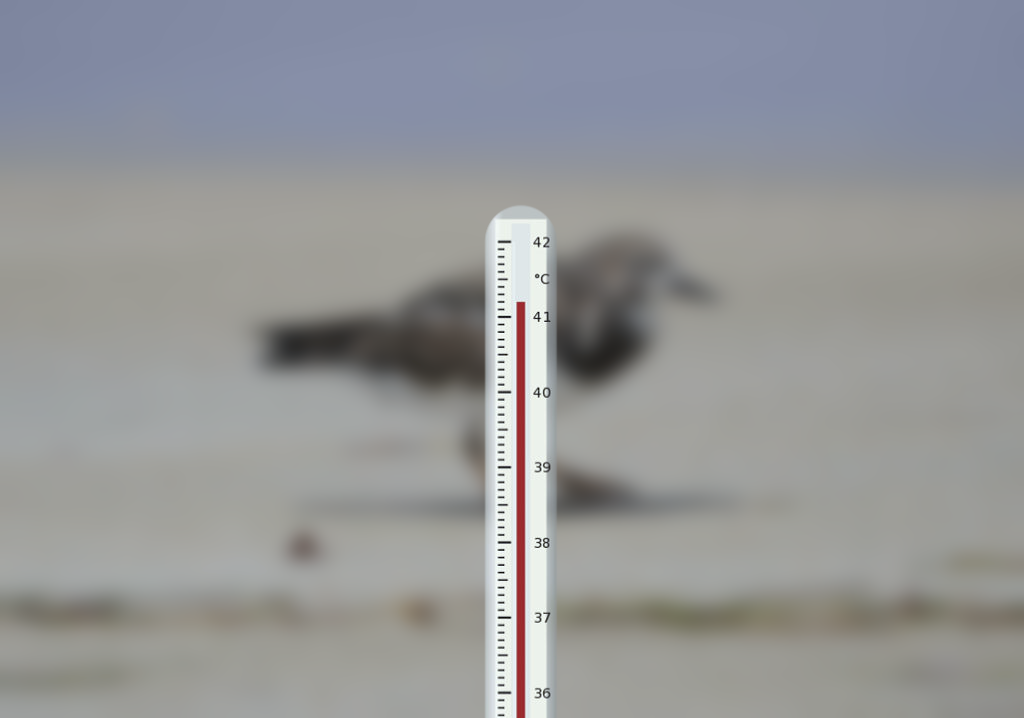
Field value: 41.2; °C
